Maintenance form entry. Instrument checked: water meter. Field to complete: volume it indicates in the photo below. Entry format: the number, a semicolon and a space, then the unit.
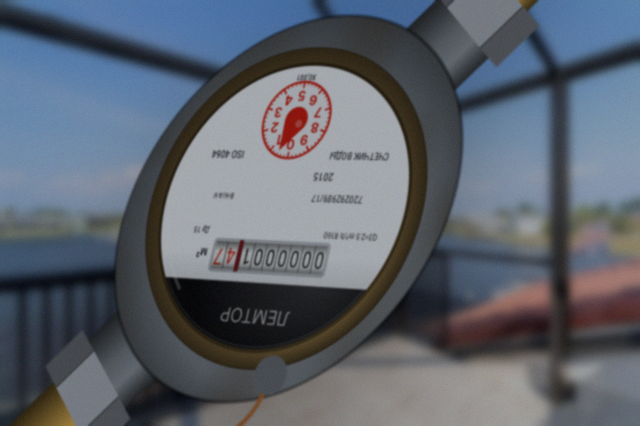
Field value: 1.470; m³
